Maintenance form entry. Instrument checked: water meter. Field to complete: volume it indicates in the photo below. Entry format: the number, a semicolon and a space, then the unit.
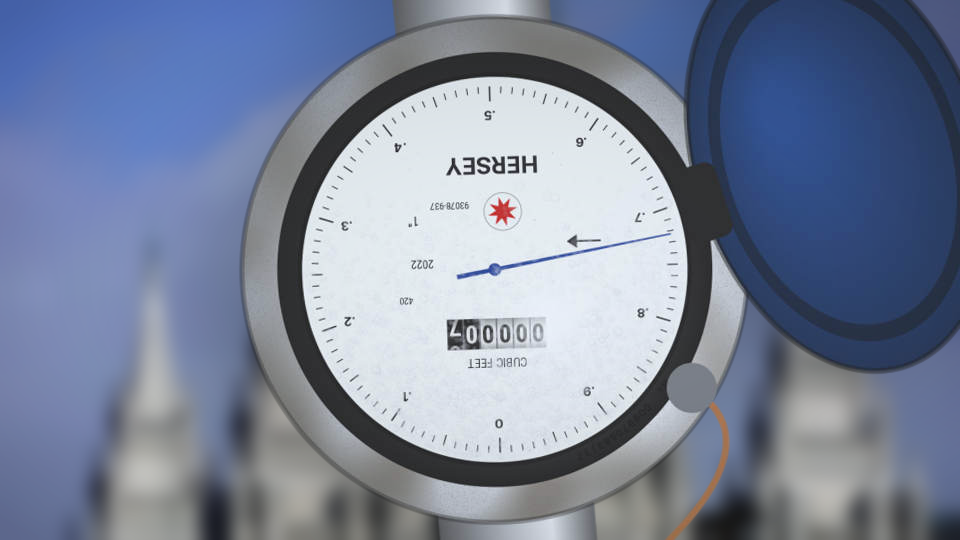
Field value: 6.72; ft³
